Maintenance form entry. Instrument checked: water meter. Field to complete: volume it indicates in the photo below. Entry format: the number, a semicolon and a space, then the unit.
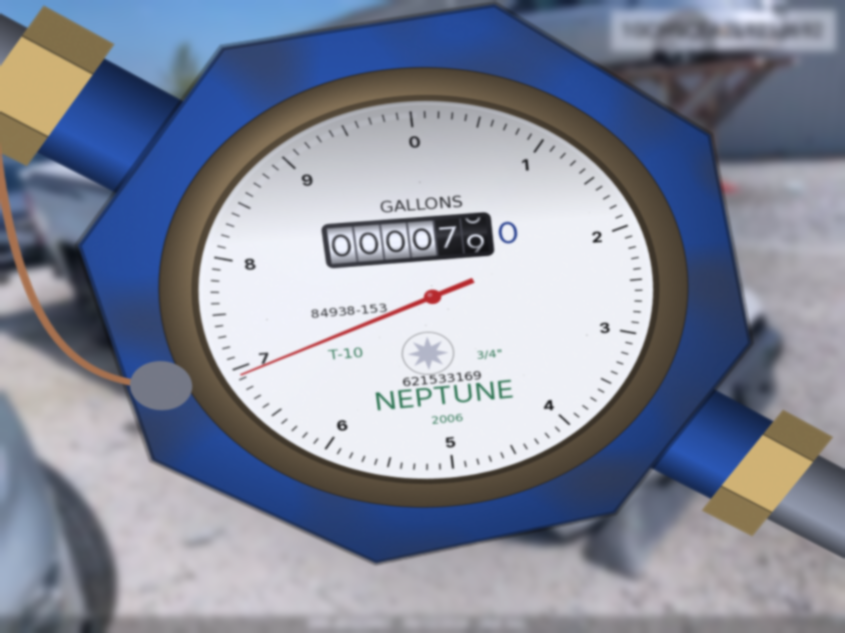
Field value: 786.9; gal
